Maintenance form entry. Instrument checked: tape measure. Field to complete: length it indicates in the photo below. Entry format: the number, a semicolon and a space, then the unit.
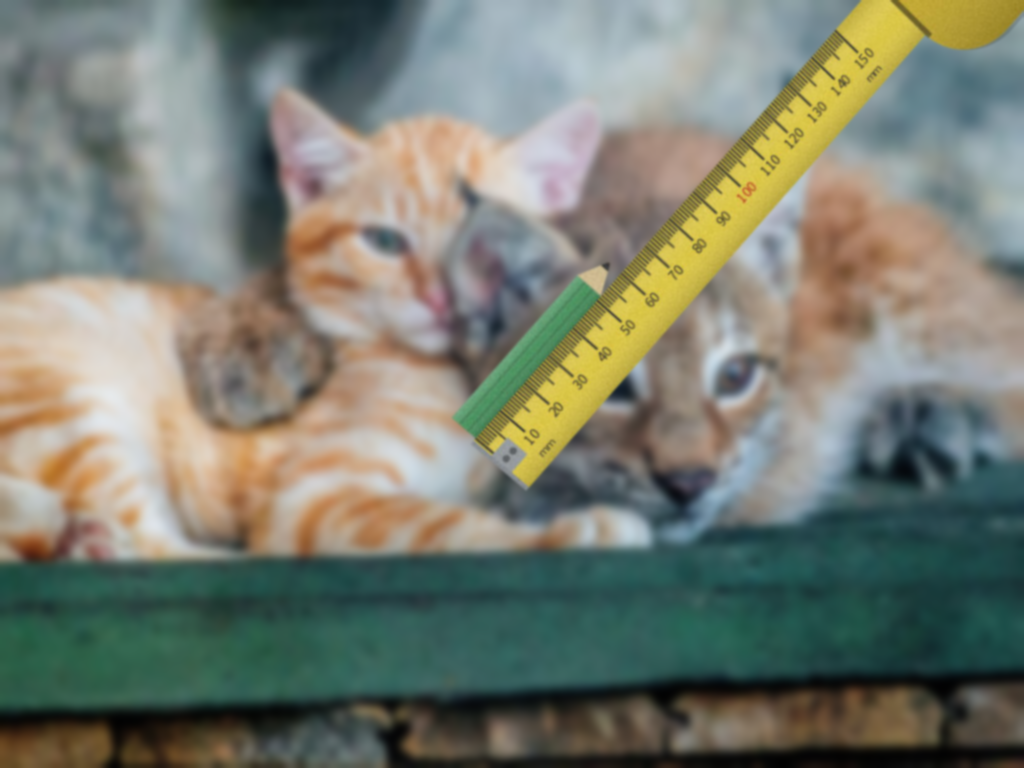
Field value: 60; mm
